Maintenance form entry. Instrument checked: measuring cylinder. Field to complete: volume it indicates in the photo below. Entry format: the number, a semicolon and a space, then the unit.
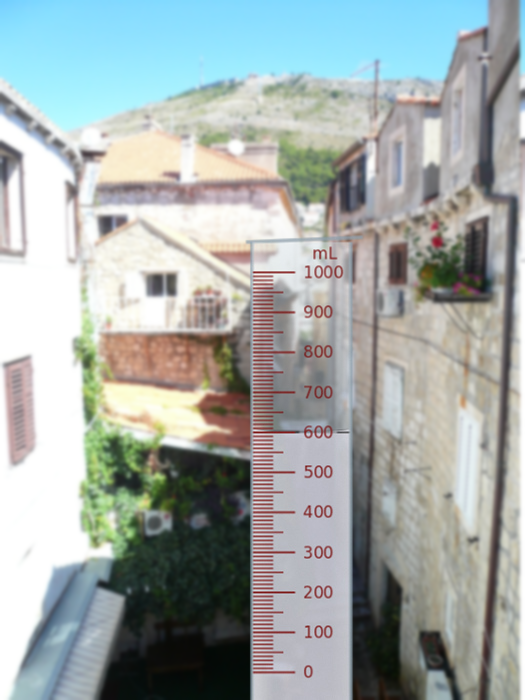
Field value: 600; mL
